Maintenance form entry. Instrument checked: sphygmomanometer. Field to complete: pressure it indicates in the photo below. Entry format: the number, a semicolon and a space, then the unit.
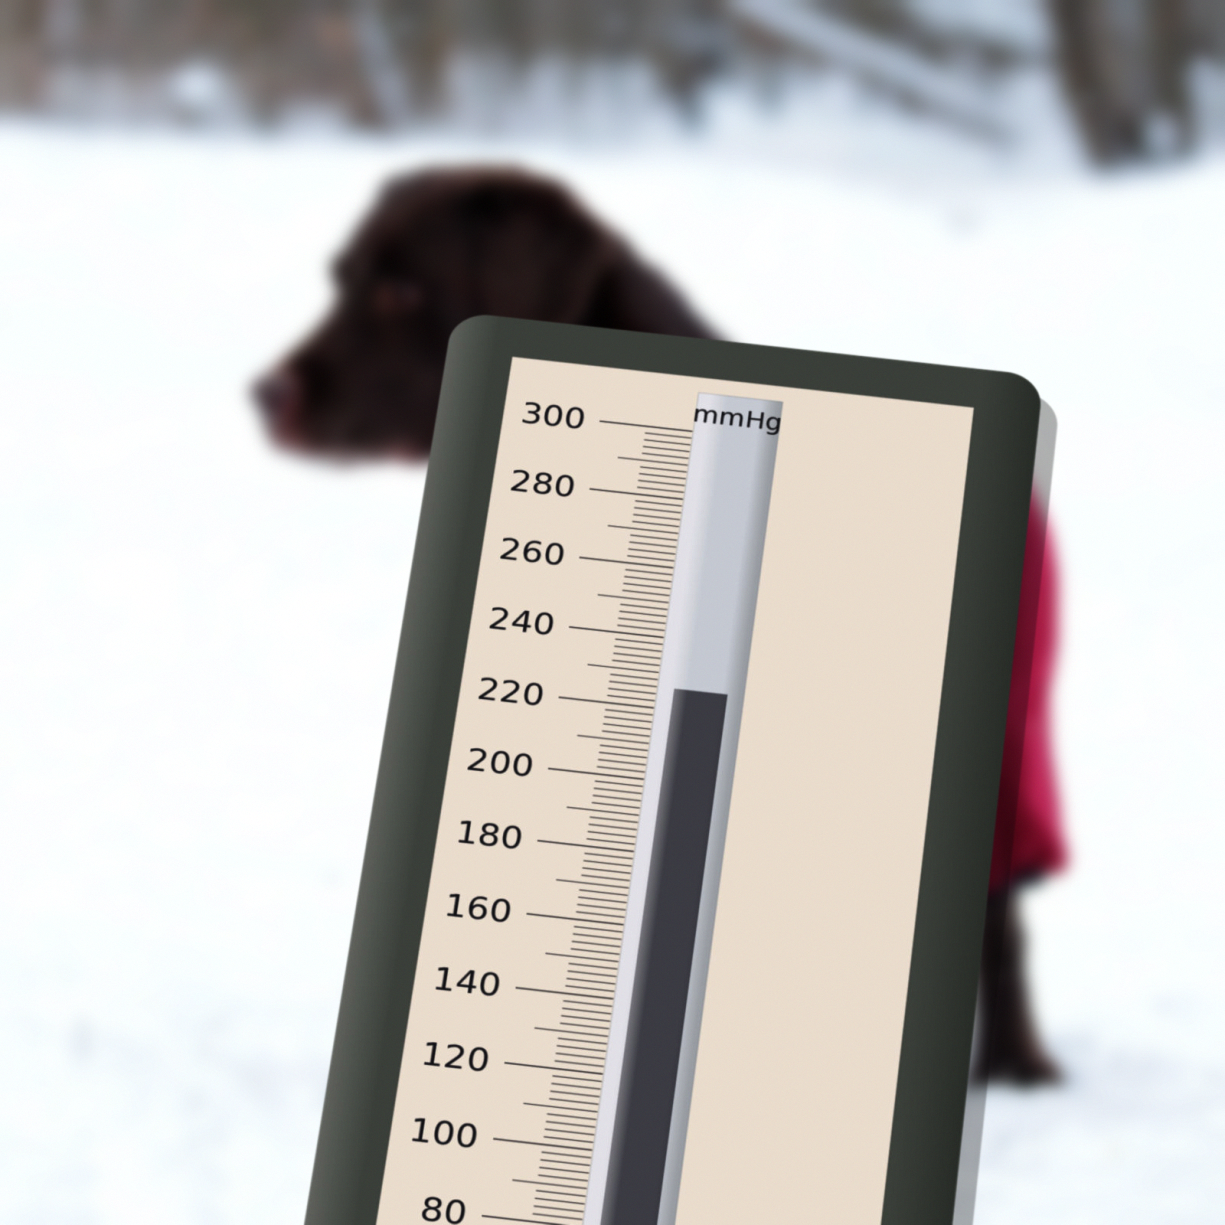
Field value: 226; mmHg
